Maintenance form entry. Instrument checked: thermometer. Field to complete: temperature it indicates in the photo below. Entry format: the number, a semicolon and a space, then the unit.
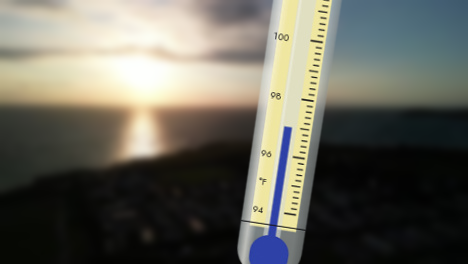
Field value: 97; °F
